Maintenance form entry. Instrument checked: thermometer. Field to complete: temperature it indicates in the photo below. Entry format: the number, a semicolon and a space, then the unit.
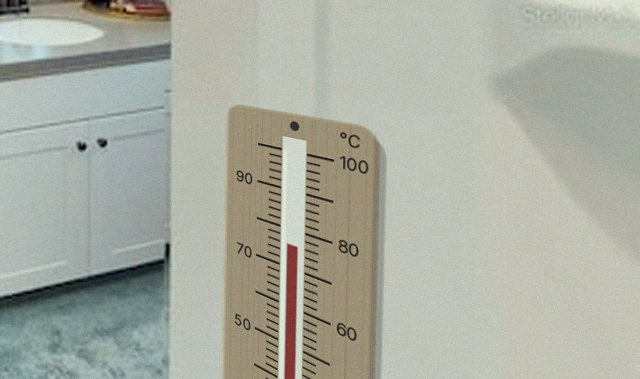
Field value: 76; °C
